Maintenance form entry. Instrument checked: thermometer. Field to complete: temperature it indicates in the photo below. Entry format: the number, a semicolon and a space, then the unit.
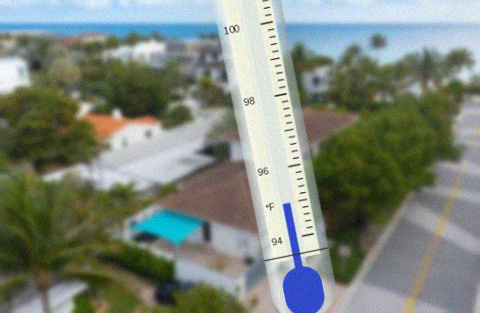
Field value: 95; °F
